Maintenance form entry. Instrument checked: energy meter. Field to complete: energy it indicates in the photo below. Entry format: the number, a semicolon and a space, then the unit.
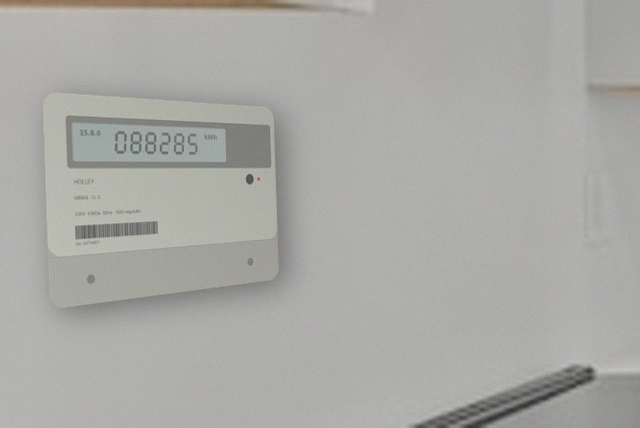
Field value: 88285; kWh
